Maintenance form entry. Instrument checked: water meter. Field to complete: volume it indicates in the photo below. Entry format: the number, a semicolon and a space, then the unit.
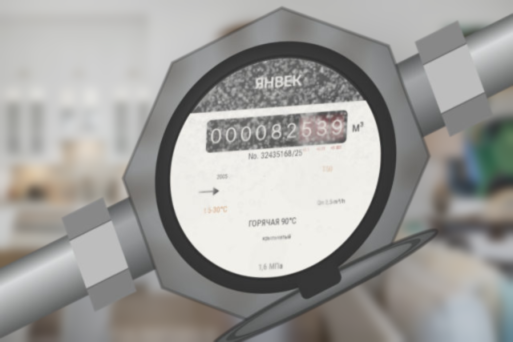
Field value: 82.539; m³
